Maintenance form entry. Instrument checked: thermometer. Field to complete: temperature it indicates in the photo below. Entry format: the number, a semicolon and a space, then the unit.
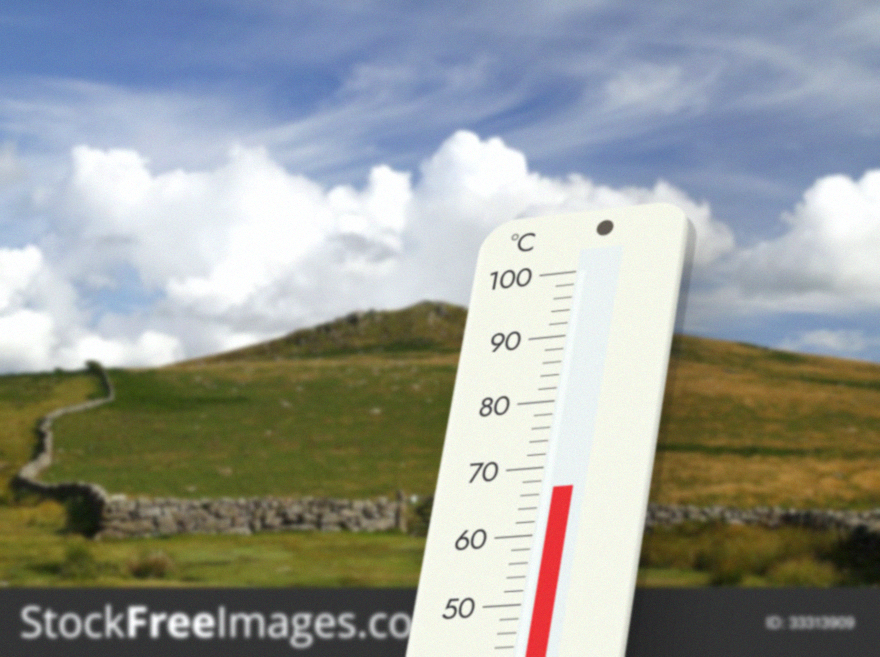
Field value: 67; °C
